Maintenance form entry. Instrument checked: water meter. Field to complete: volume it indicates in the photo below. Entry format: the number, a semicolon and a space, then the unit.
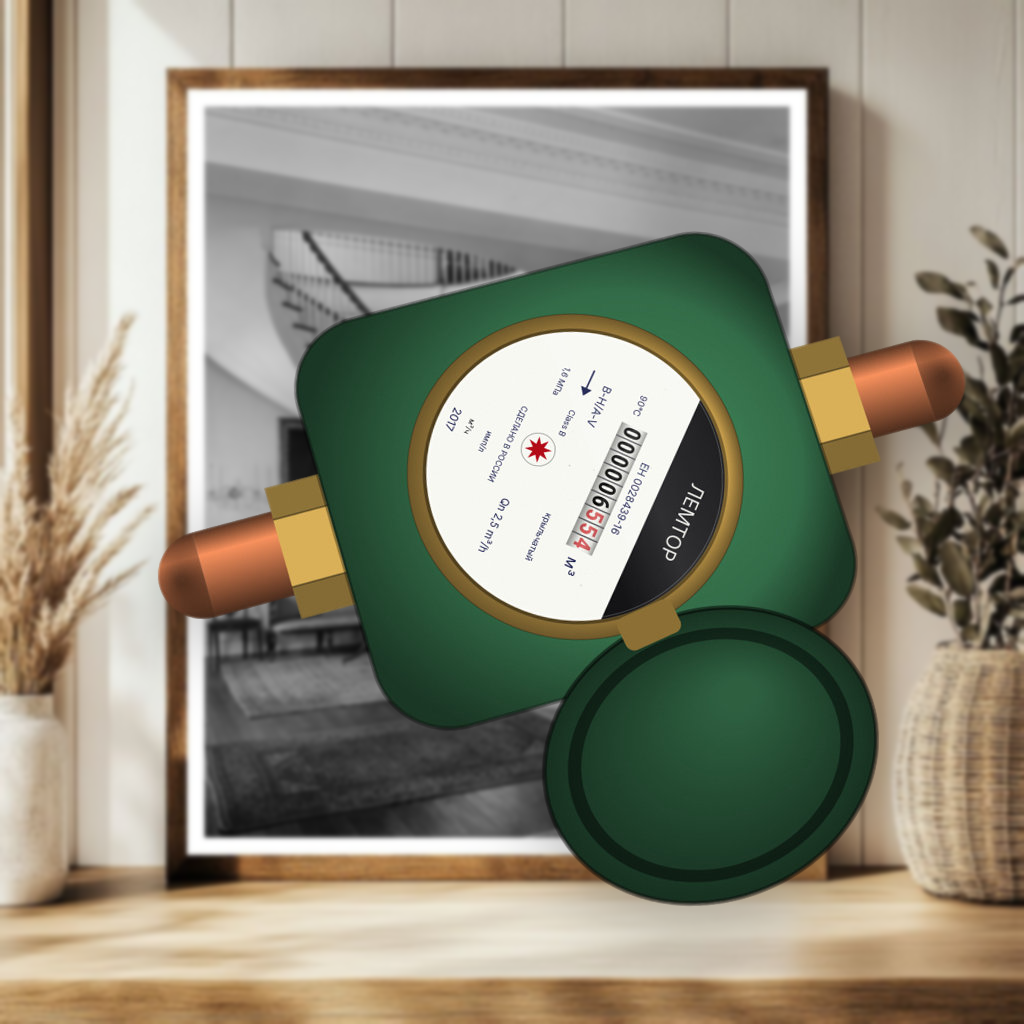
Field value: 6.554; m³
